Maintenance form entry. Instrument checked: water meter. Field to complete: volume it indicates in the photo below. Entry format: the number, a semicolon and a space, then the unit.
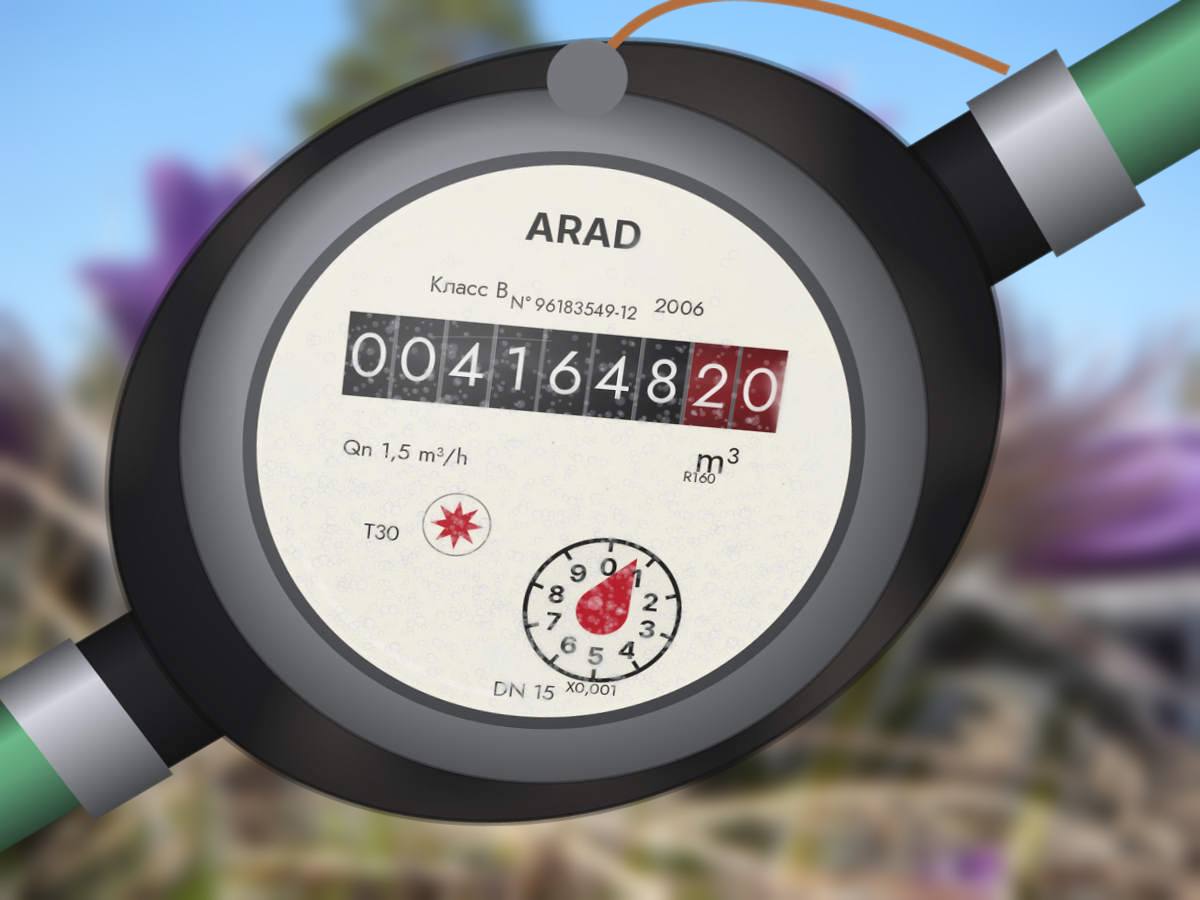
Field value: 41648.200; m³
